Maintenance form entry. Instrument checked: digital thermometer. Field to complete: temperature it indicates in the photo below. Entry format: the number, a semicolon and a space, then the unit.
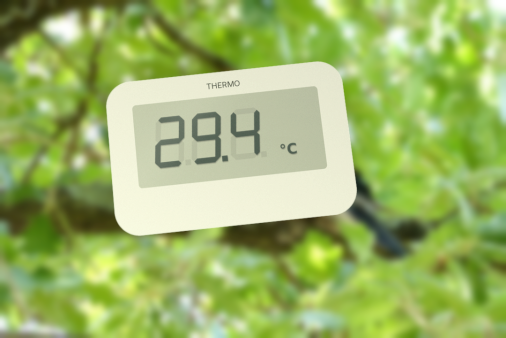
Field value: 29.4; °C
